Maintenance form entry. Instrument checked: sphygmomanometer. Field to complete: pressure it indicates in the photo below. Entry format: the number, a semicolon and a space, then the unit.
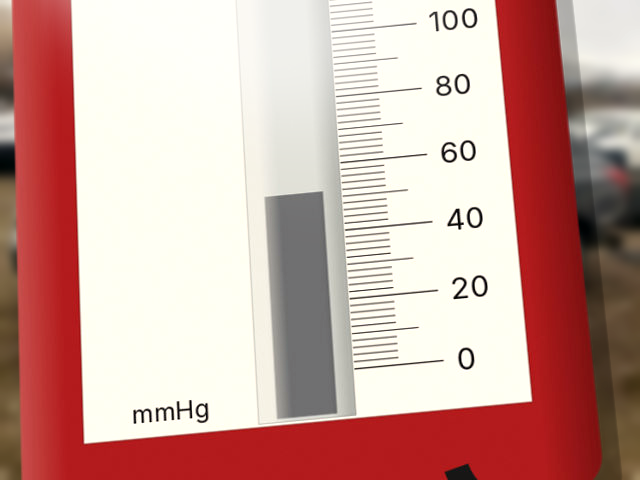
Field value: 52; mmHg
